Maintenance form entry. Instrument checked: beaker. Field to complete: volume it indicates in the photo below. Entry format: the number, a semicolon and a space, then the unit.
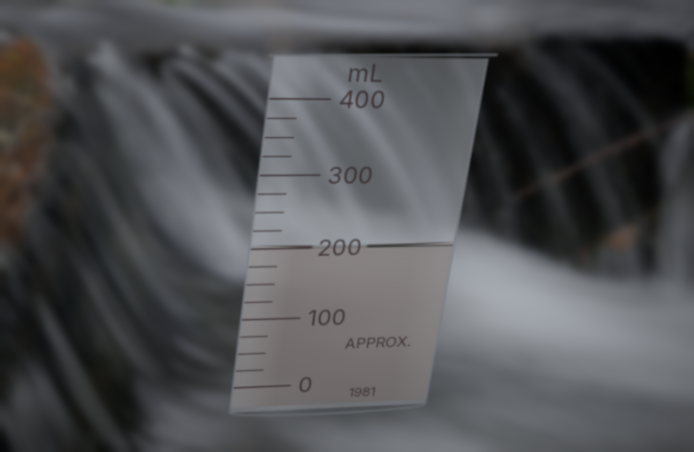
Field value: 200; mL
